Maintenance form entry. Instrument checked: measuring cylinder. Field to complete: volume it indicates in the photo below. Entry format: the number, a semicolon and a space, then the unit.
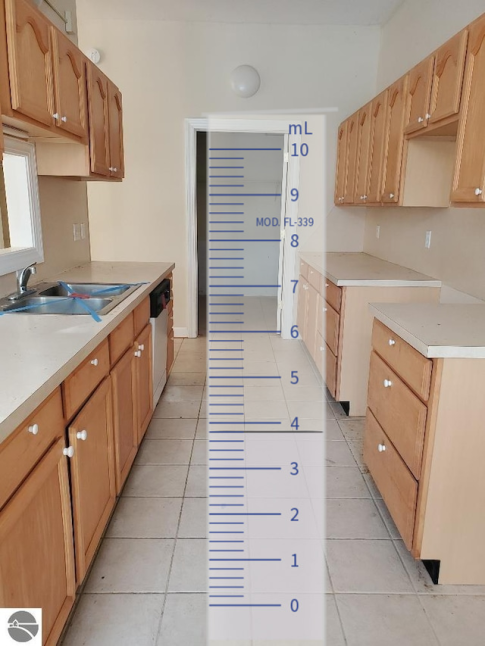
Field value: 3.8; mL
